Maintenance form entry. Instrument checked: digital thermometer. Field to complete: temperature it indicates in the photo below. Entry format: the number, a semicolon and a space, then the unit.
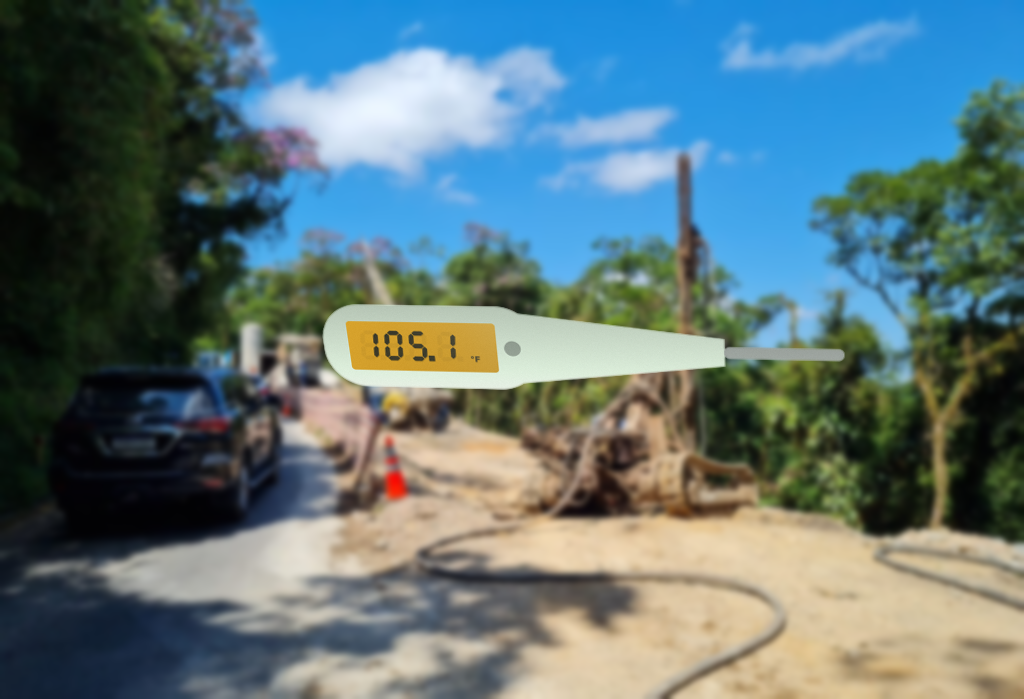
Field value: 105.1; °F
